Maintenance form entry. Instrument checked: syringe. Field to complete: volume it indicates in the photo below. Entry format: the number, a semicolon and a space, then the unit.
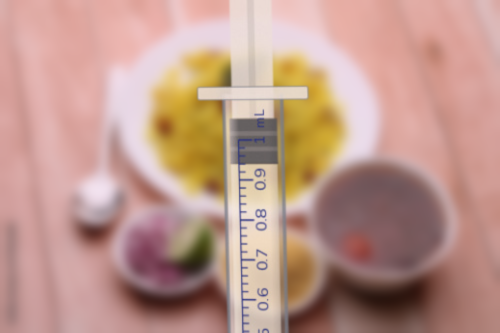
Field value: 0.94; mL
